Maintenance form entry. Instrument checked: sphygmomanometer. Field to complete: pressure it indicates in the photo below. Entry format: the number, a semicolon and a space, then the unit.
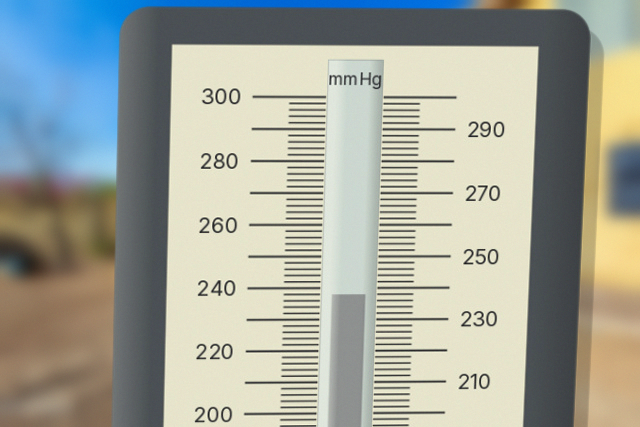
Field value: 238; mmHg
